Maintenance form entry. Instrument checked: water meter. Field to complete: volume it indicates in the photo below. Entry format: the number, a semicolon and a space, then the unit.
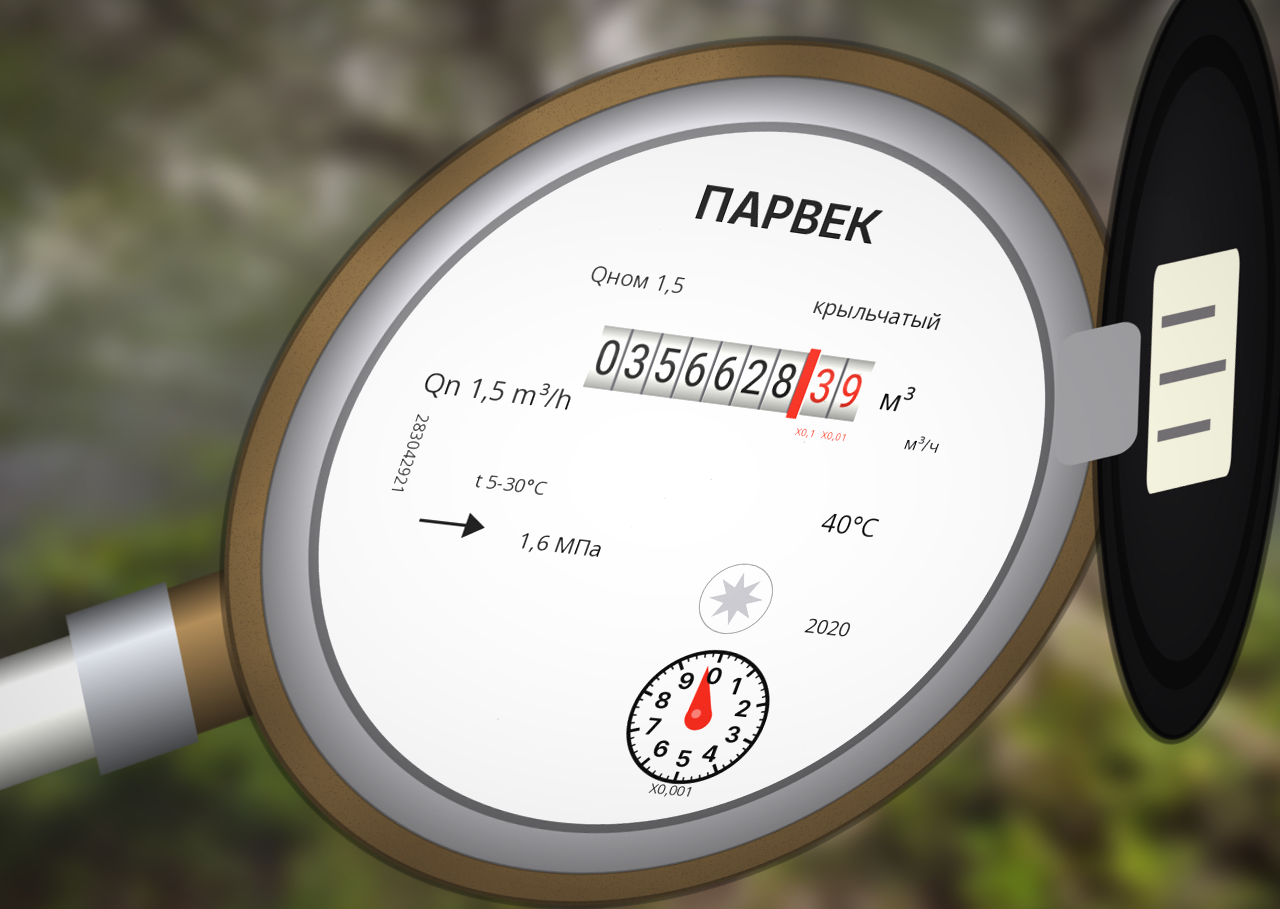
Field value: 356628.389; m³
